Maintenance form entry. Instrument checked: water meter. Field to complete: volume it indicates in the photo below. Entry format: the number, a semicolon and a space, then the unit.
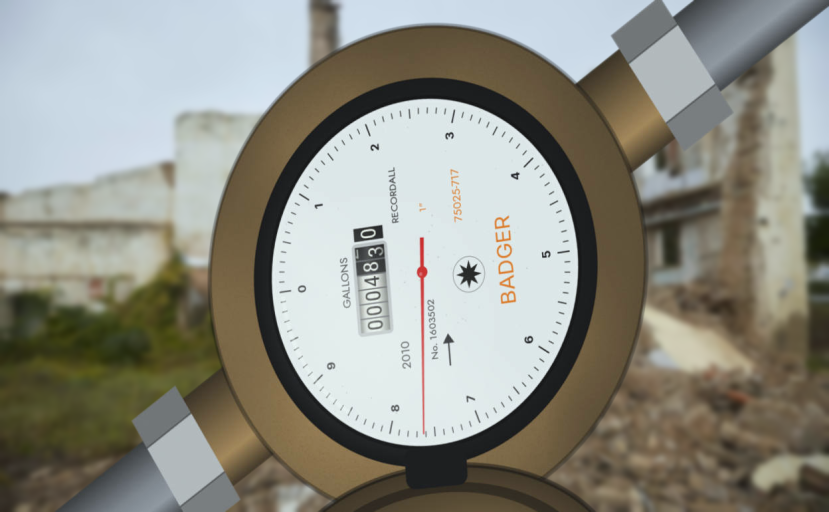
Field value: 4827.6; gal
